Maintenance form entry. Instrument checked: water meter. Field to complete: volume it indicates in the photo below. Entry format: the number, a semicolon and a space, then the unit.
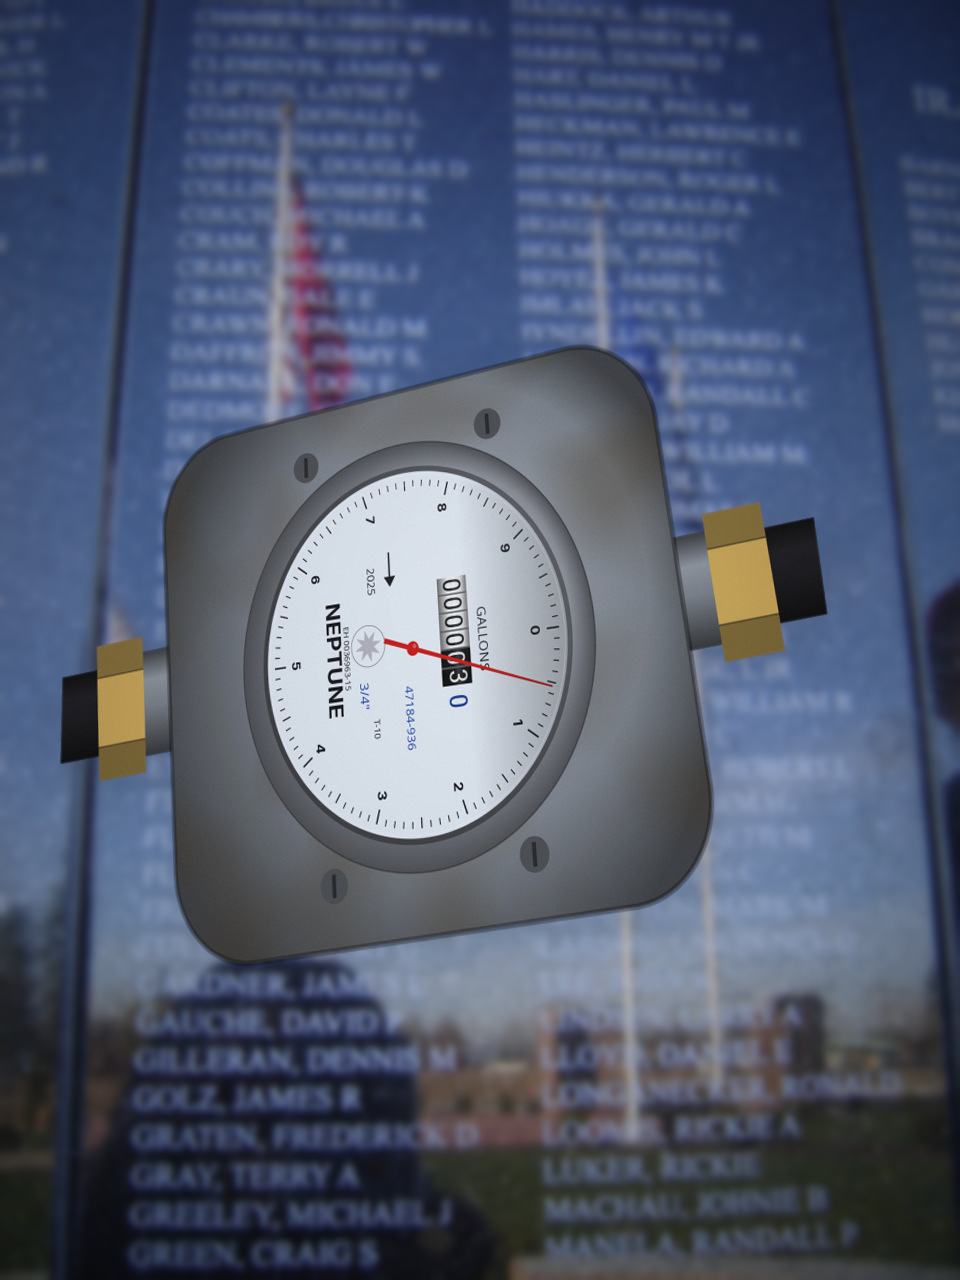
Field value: 30.5; gal
